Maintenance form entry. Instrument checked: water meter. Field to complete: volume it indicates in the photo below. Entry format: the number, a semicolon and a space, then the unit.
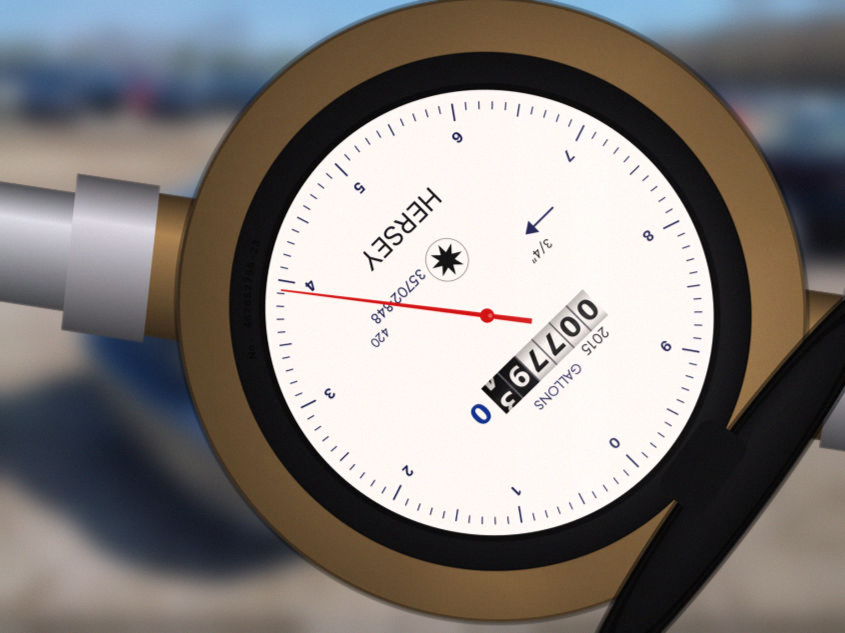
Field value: 77933.9; gal
